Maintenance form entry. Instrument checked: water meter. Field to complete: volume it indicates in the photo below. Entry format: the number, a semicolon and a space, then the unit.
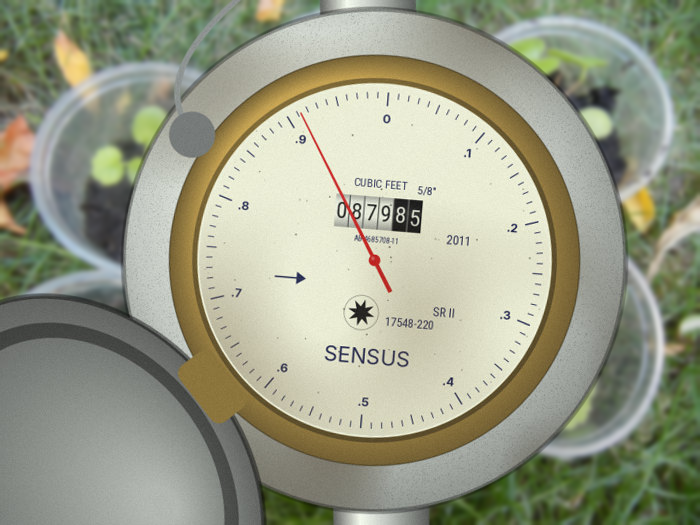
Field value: 87984.91; ft³
